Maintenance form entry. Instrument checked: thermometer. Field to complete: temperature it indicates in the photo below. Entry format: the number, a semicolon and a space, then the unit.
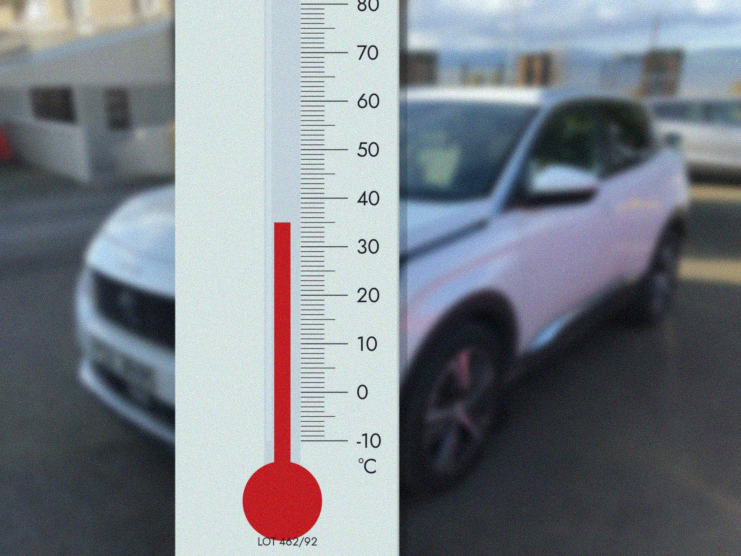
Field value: 35; °C
